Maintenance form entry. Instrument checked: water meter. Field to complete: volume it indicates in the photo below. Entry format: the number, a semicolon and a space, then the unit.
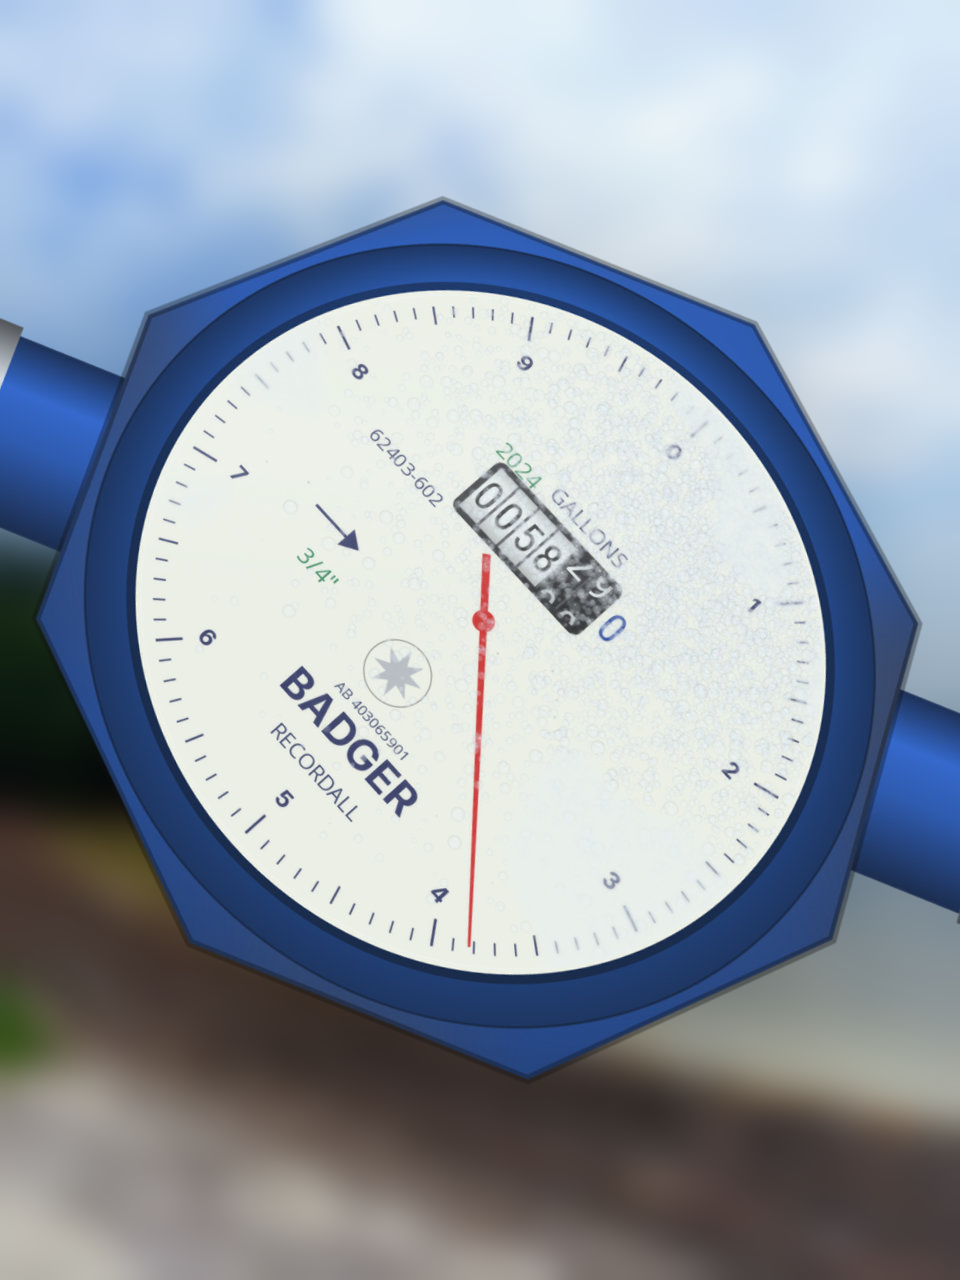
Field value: 58293.8; gal
